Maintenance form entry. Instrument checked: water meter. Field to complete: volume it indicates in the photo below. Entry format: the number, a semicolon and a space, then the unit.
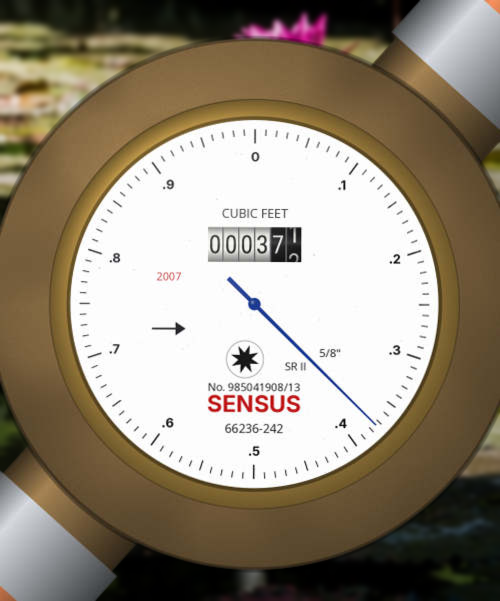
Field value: 371.37; ft³
